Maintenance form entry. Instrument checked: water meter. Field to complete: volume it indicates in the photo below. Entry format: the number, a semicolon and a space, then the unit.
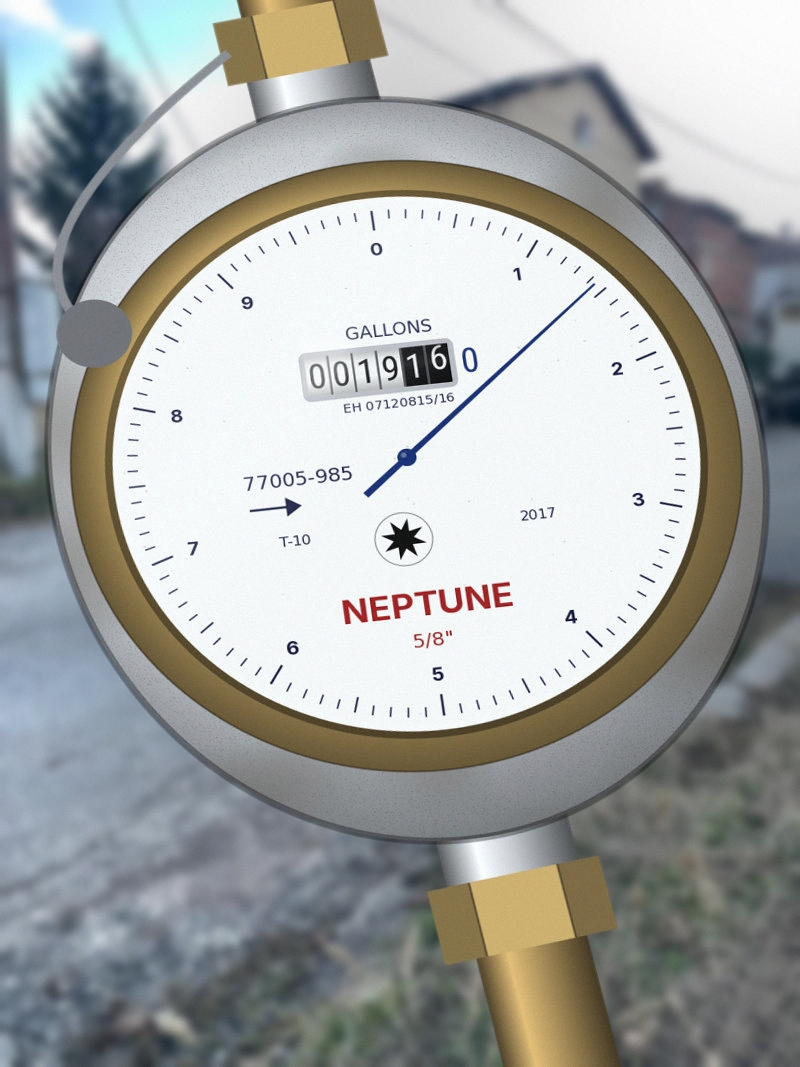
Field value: 19161.4; gal
